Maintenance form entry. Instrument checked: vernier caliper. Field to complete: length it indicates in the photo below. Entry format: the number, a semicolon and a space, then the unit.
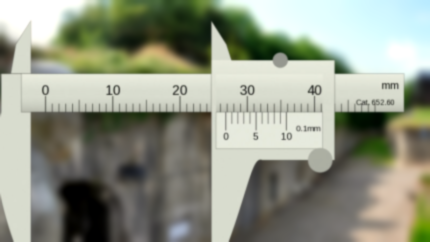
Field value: 26.8; mm
